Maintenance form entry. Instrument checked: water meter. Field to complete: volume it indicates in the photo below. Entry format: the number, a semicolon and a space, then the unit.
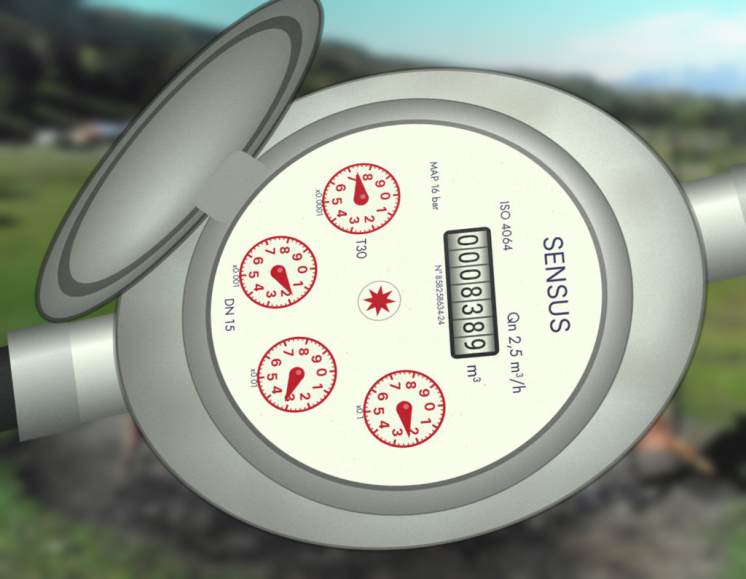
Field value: 8389.2317; m³
